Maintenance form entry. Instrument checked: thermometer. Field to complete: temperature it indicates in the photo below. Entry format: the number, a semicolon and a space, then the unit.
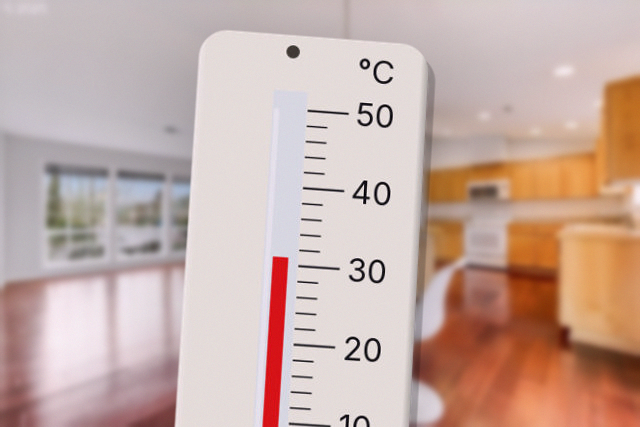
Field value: 31; °C
